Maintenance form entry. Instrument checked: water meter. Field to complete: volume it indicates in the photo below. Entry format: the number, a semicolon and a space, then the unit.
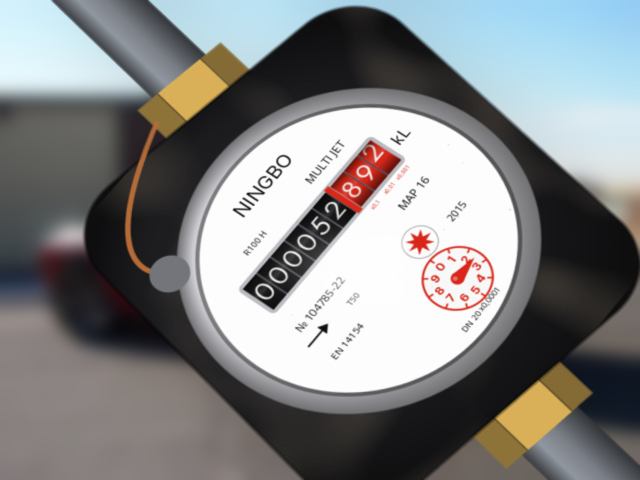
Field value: 52.8922; kL
